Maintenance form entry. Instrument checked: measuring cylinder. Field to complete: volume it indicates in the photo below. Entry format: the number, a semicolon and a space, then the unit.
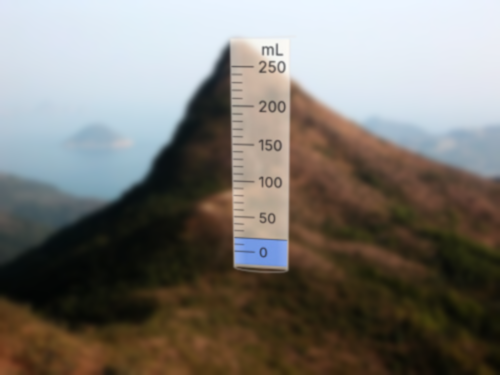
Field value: 20; mL
